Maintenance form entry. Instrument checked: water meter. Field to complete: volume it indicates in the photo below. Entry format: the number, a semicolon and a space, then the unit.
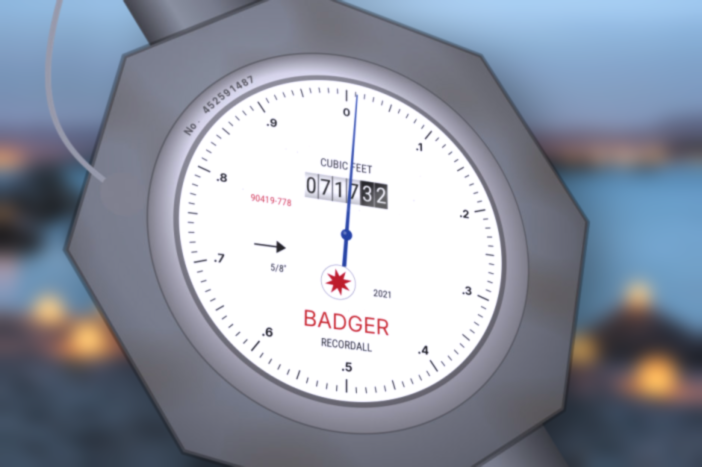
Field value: 71732.01; ft³
